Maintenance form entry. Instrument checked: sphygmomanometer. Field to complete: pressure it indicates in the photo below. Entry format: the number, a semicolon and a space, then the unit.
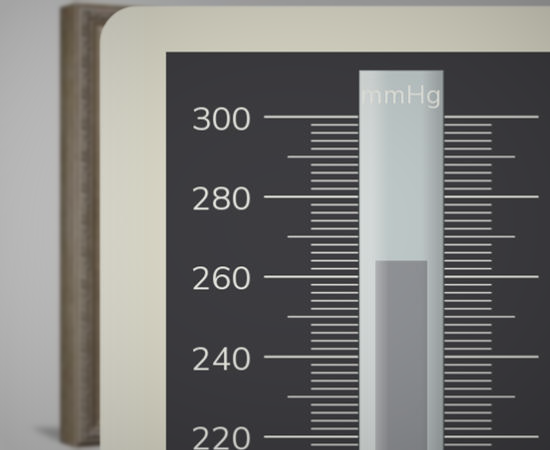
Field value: 264; mmHg
